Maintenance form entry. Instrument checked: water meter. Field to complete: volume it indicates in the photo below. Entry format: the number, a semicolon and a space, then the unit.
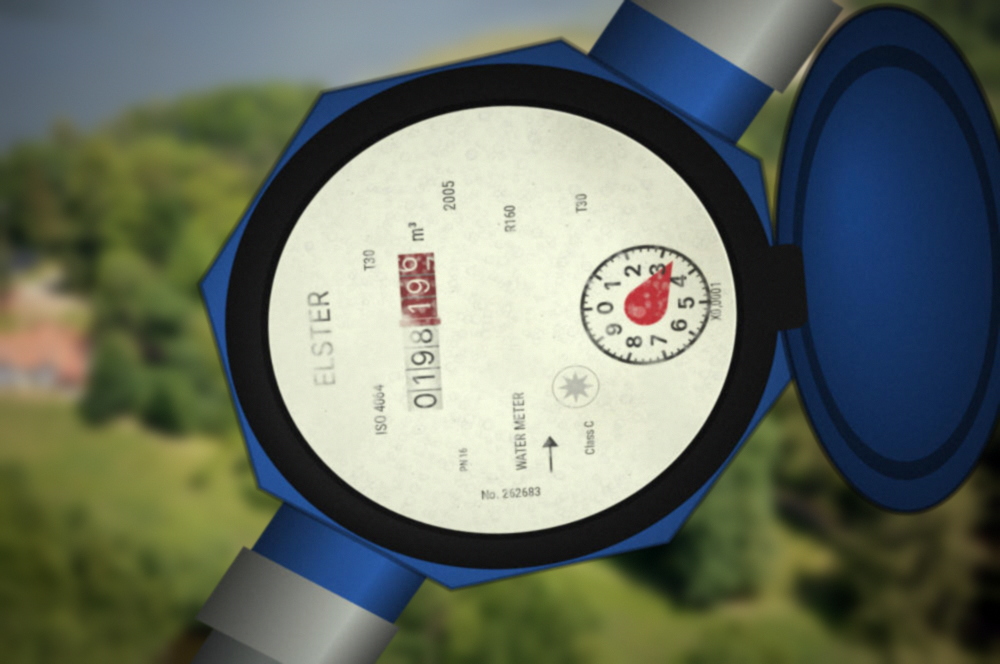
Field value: 198.1963; m³
